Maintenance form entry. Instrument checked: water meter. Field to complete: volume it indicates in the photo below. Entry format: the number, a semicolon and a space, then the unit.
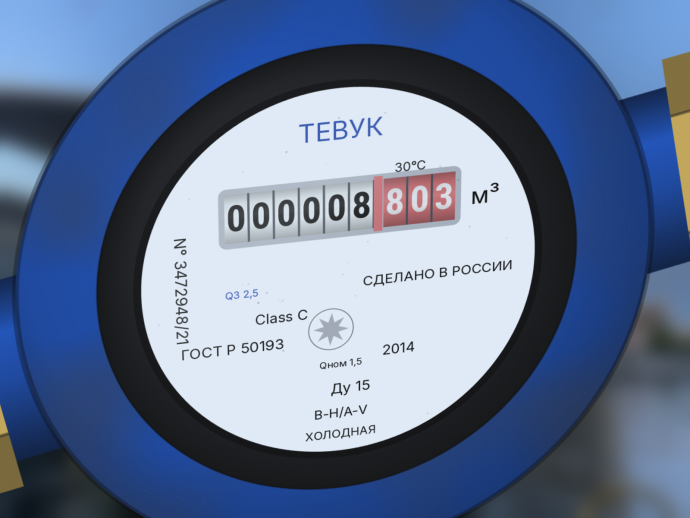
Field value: 8.803; m³
